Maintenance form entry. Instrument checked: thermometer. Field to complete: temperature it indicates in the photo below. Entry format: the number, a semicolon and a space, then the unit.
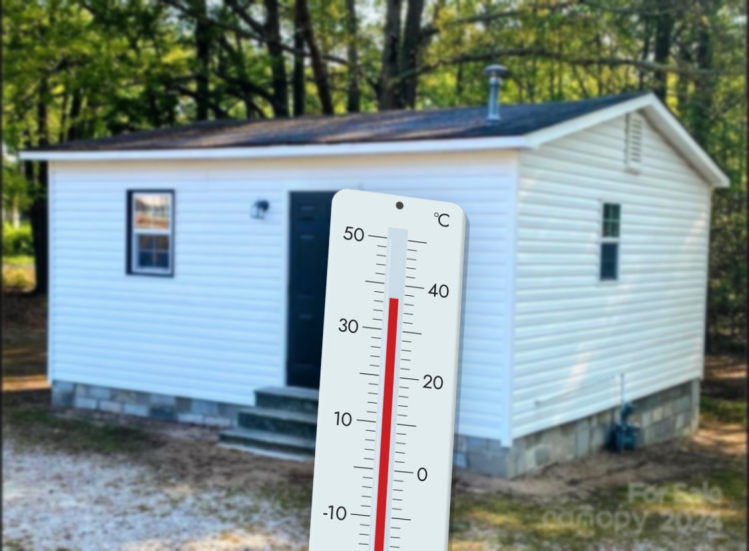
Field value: 37; °C
